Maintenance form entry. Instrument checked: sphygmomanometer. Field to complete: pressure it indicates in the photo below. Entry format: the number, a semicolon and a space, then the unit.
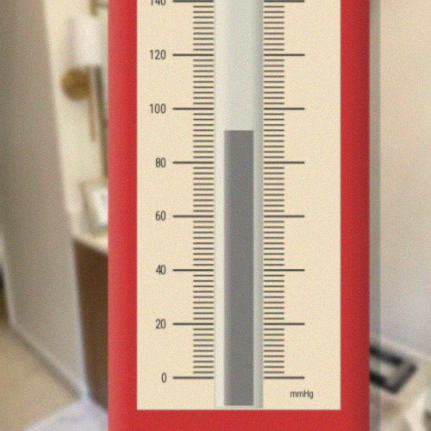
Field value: 92; mmHg
